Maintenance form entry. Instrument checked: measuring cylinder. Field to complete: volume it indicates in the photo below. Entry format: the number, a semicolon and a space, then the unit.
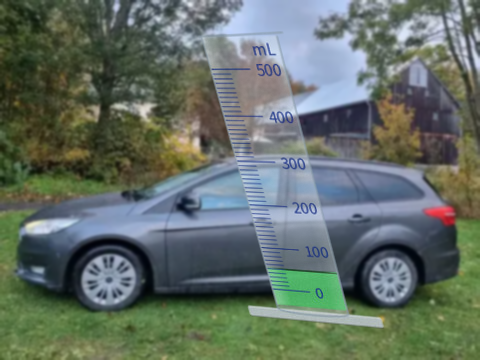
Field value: 50; mL
